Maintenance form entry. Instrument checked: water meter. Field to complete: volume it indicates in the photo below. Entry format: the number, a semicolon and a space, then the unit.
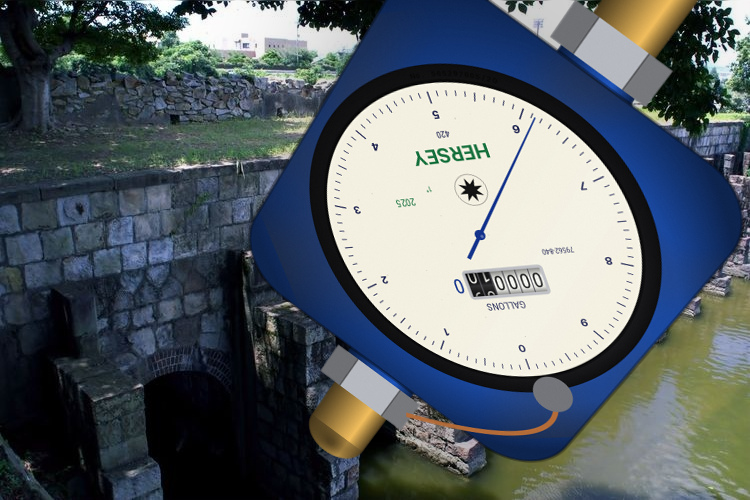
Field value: 96.1; gal
